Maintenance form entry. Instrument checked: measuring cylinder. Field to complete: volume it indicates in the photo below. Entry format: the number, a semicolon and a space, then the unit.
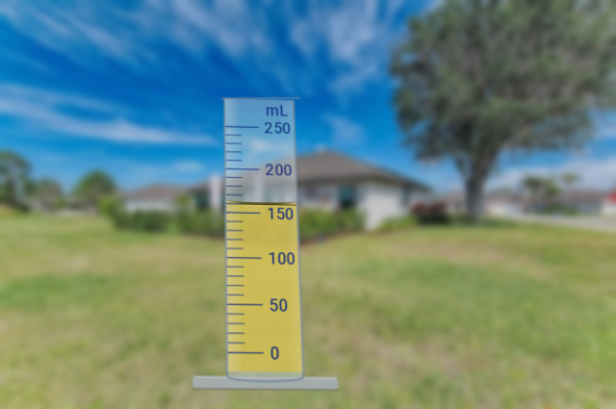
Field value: 160; mL
